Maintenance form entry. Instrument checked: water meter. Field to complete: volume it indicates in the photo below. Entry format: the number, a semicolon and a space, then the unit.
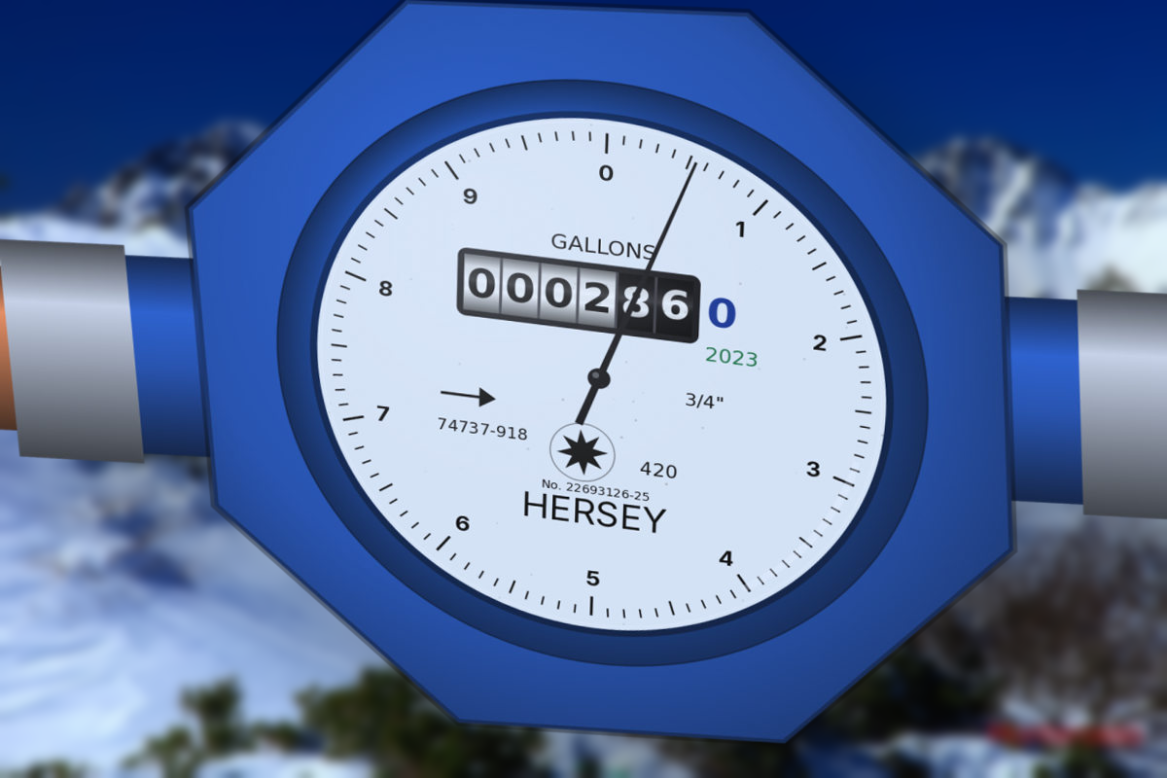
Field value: 2860.5; gal
